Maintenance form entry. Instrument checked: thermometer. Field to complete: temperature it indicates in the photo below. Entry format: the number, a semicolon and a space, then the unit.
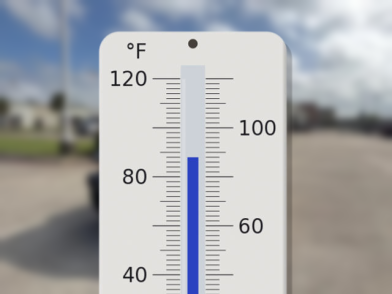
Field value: 88; °F
